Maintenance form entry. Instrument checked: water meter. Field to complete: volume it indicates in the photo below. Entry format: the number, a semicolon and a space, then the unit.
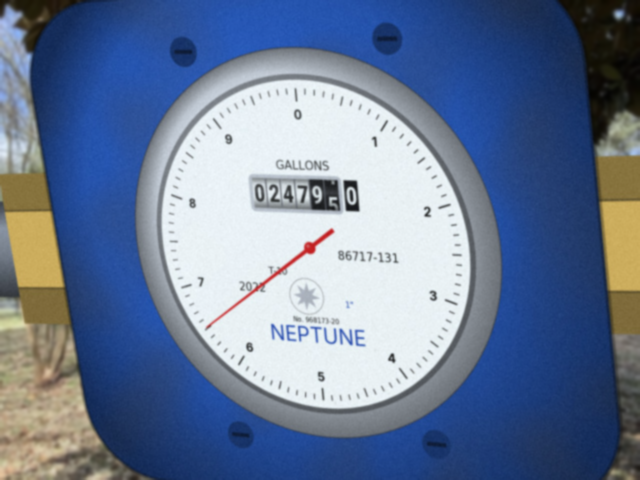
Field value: 247946.5; gal
